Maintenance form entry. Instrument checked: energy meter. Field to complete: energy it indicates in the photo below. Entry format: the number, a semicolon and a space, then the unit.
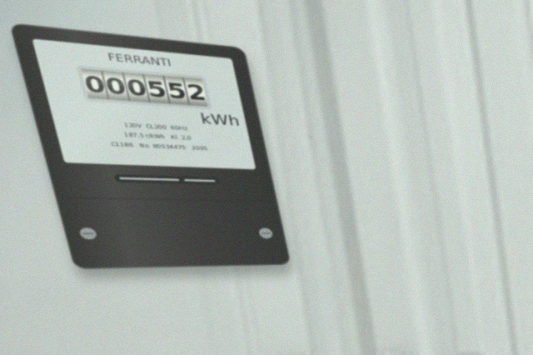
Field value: 552; kWh
